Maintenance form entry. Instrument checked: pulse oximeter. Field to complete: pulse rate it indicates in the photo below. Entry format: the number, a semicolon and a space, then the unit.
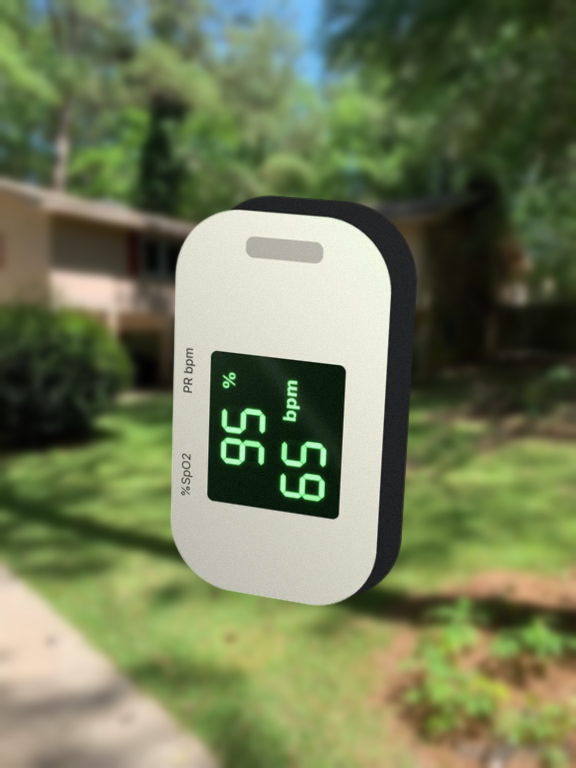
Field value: 65; bpm
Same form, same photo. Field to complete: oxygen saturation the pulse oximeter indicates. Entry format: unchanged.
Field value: 95; %
